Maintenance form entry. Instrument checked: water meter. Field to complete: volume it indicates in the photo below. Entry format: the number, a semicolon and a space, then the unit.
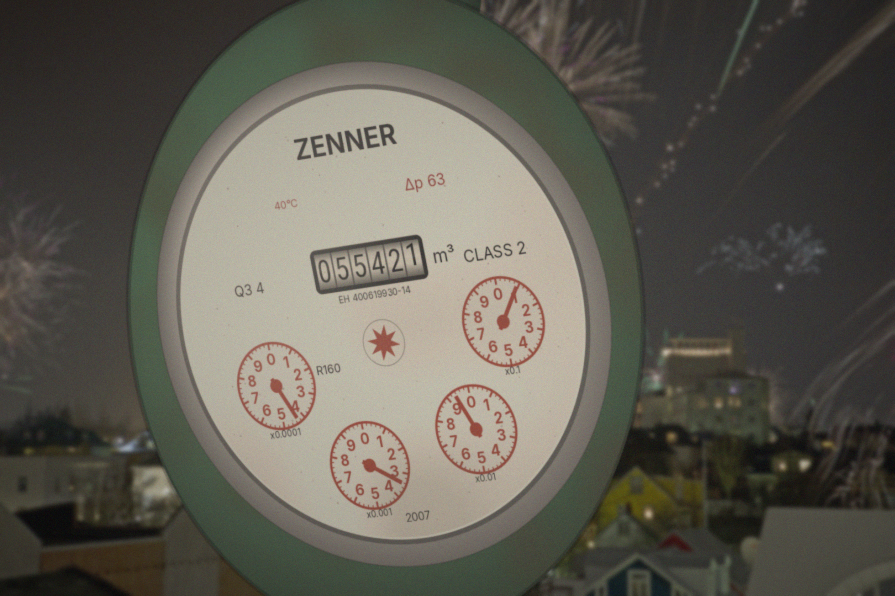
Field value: 55421.0934; m³
